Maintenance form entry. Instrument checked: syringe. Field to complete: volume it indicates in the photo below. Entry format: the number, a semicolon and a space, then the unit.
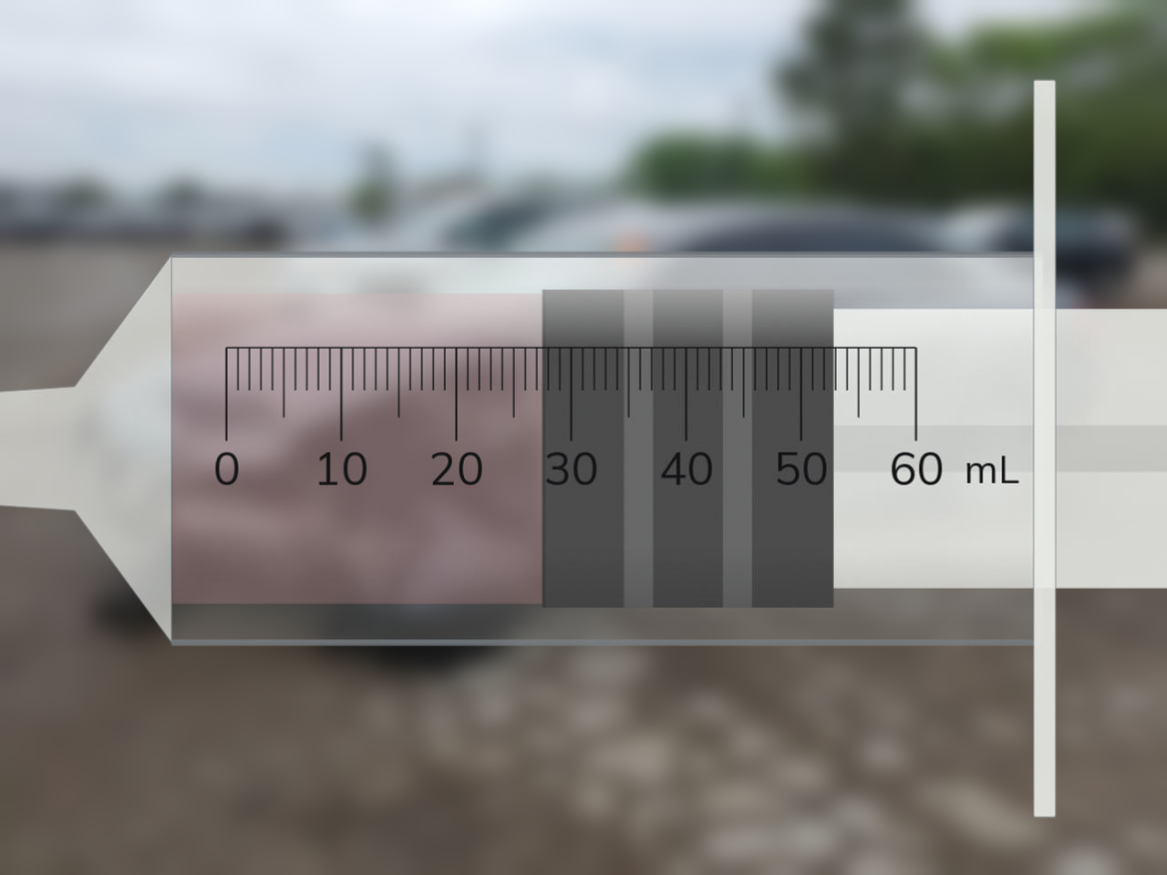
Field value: 27.5; mL
